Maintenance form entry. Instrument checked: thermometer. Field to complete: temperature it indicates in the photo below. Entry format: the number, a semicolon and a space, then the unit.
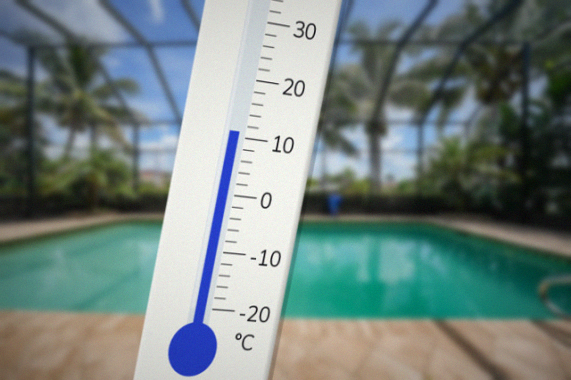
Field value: 11; °C
